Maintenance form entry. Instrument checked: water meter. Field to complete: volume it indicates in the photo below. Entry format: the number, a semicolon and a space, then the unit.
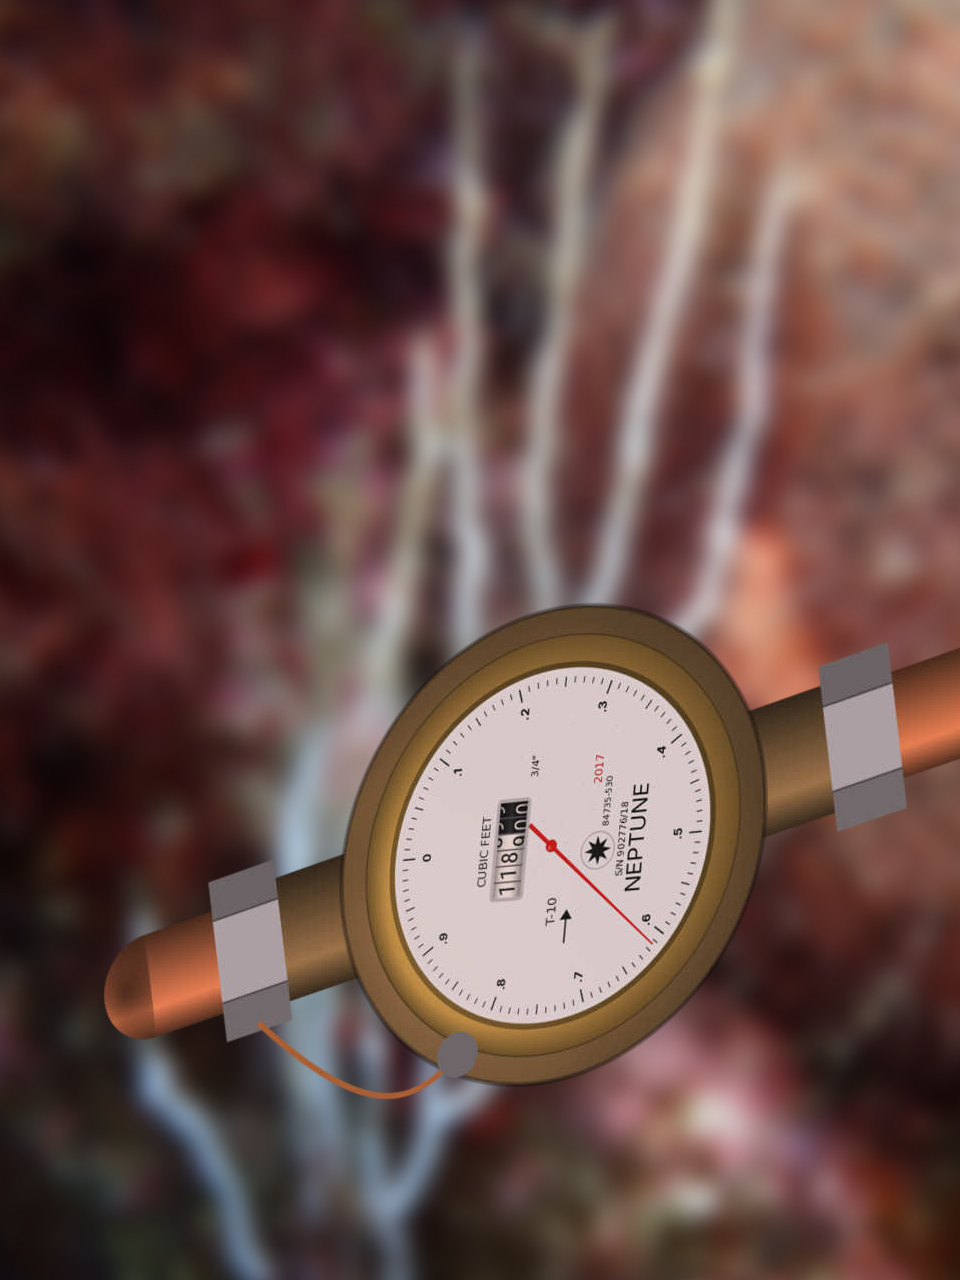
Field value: 118899.61; ft³
